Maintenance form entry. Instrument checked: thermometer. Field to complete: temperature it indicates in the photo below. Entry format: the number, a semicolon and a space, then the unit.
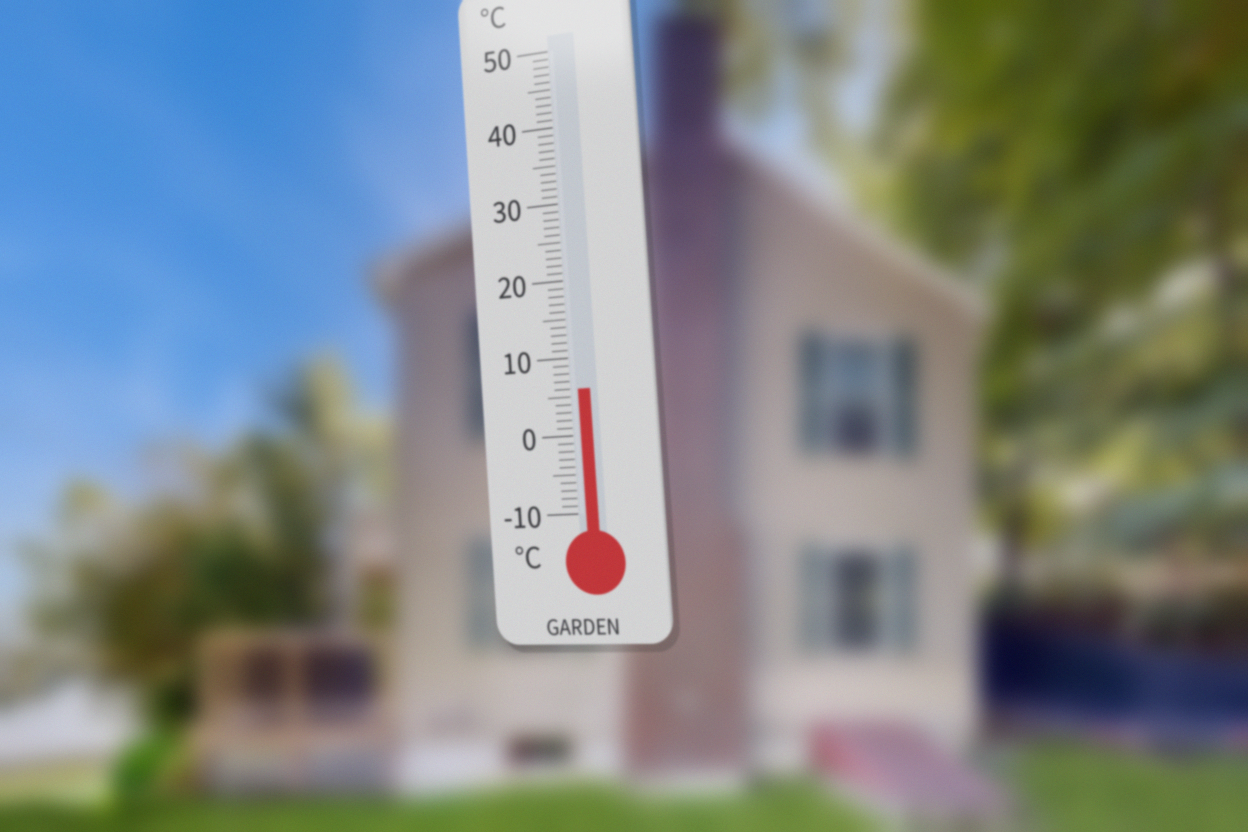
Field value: 6; °C
